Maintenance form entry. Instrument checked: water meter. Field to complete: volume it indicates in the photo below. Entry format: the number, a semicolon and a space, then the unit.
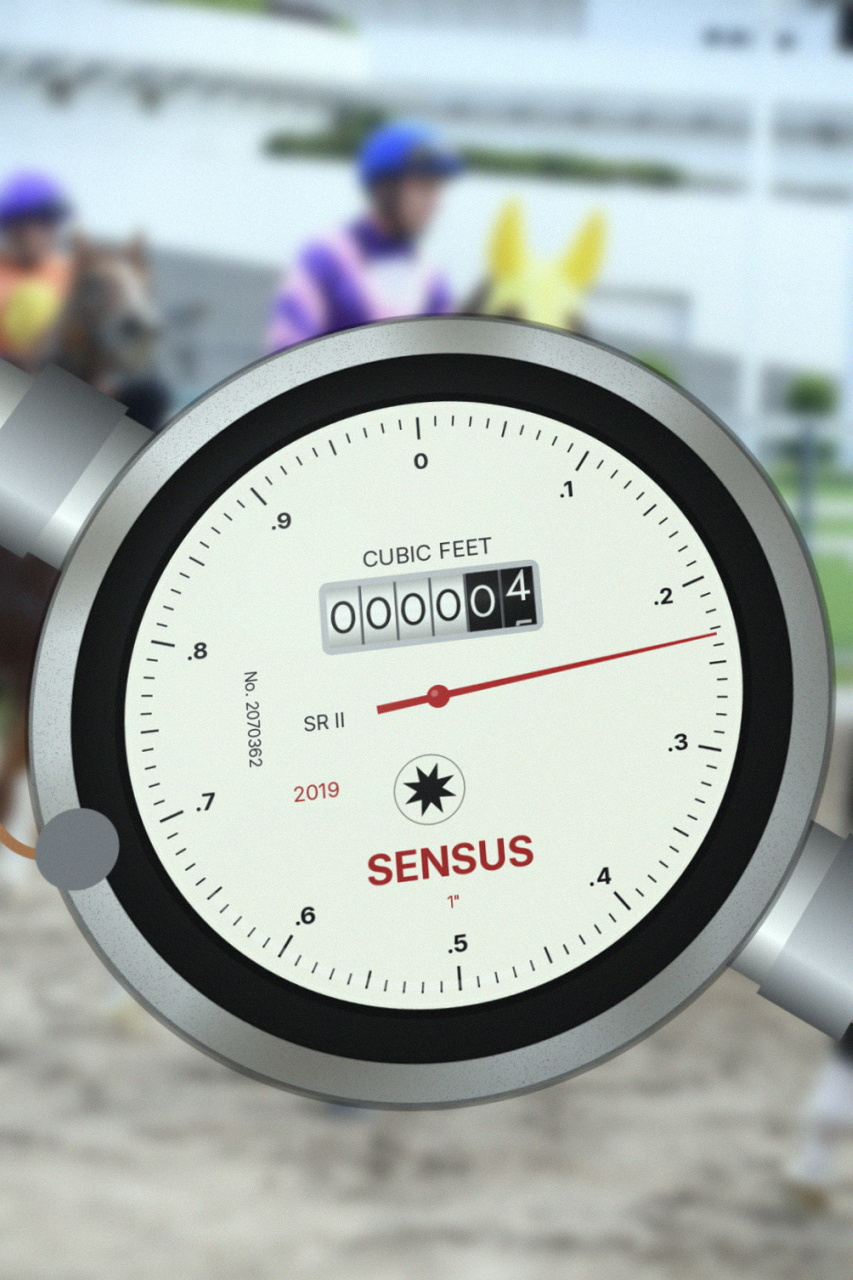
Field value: 4.23; ft³
